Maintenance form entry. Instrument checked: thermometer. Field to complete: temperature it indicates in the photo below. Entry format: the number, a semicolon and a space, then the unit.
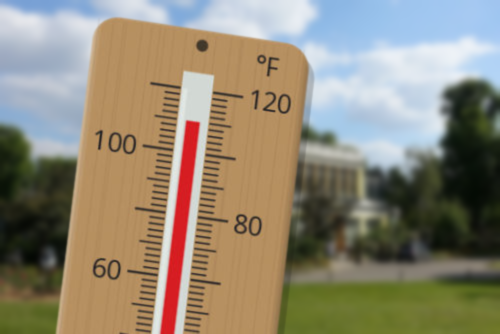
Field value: 110; °F
